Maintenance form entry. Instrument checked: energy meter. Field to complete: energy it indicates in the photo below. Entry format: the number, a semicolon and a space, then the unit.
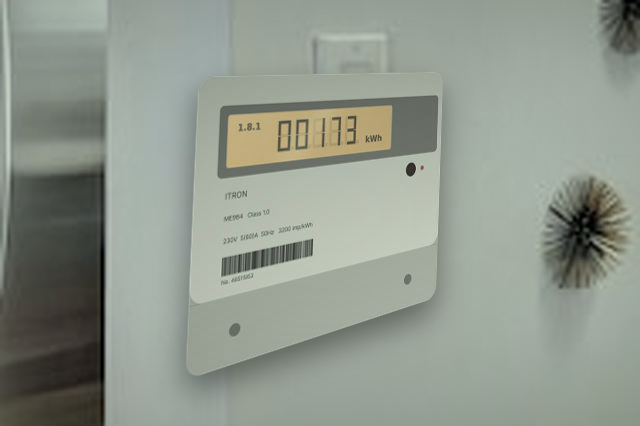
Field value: 173; kWh
